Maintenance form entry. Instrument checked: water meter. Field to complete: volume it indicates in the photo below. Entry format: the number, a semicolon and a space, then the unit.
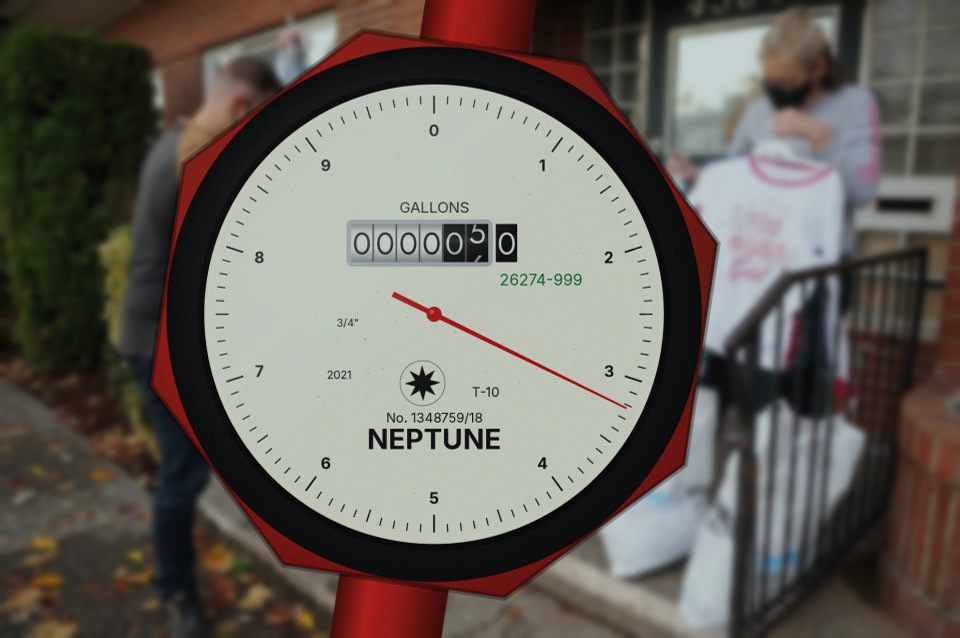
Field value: 53.2; gal
